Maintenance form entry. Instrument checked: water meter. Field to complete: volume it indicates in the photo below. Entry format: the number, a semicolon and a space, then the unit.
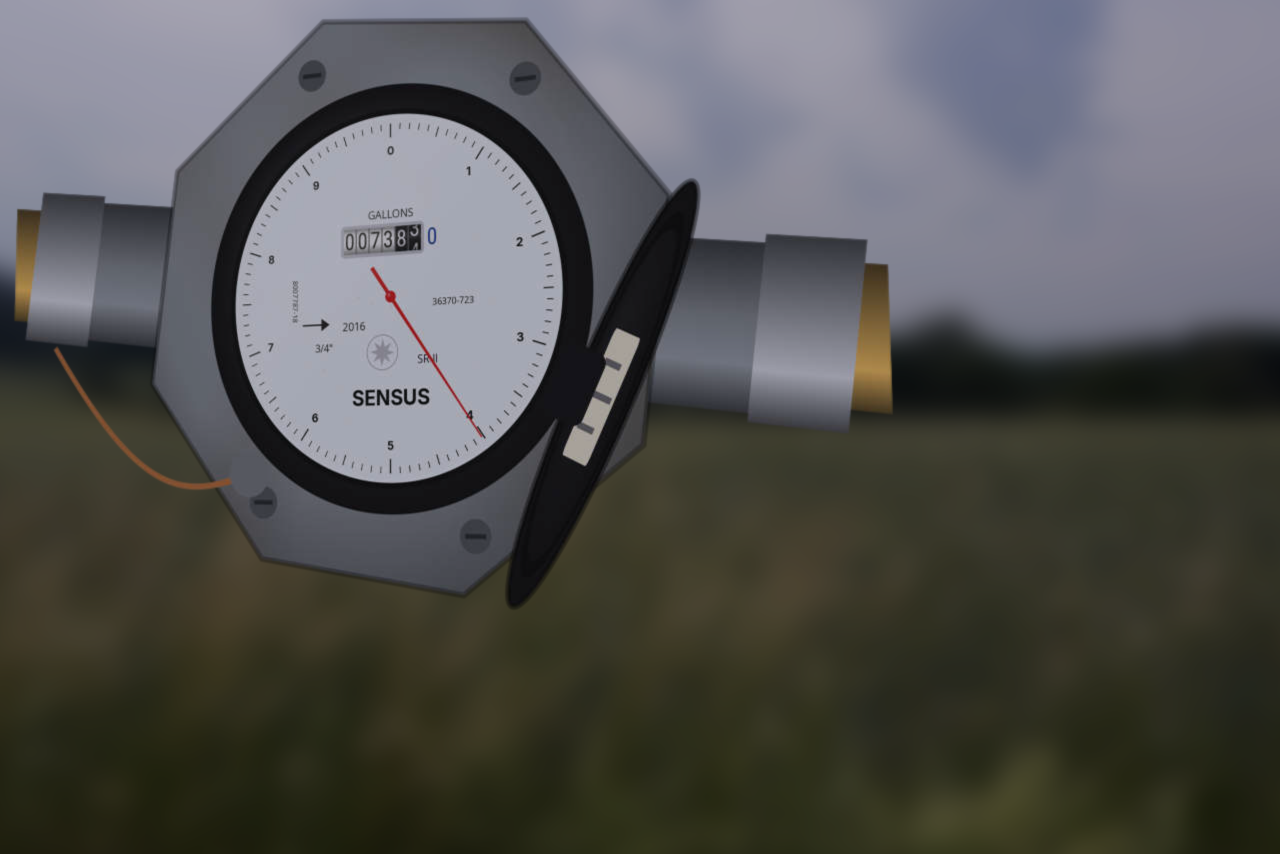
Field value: 73834.0; gal
